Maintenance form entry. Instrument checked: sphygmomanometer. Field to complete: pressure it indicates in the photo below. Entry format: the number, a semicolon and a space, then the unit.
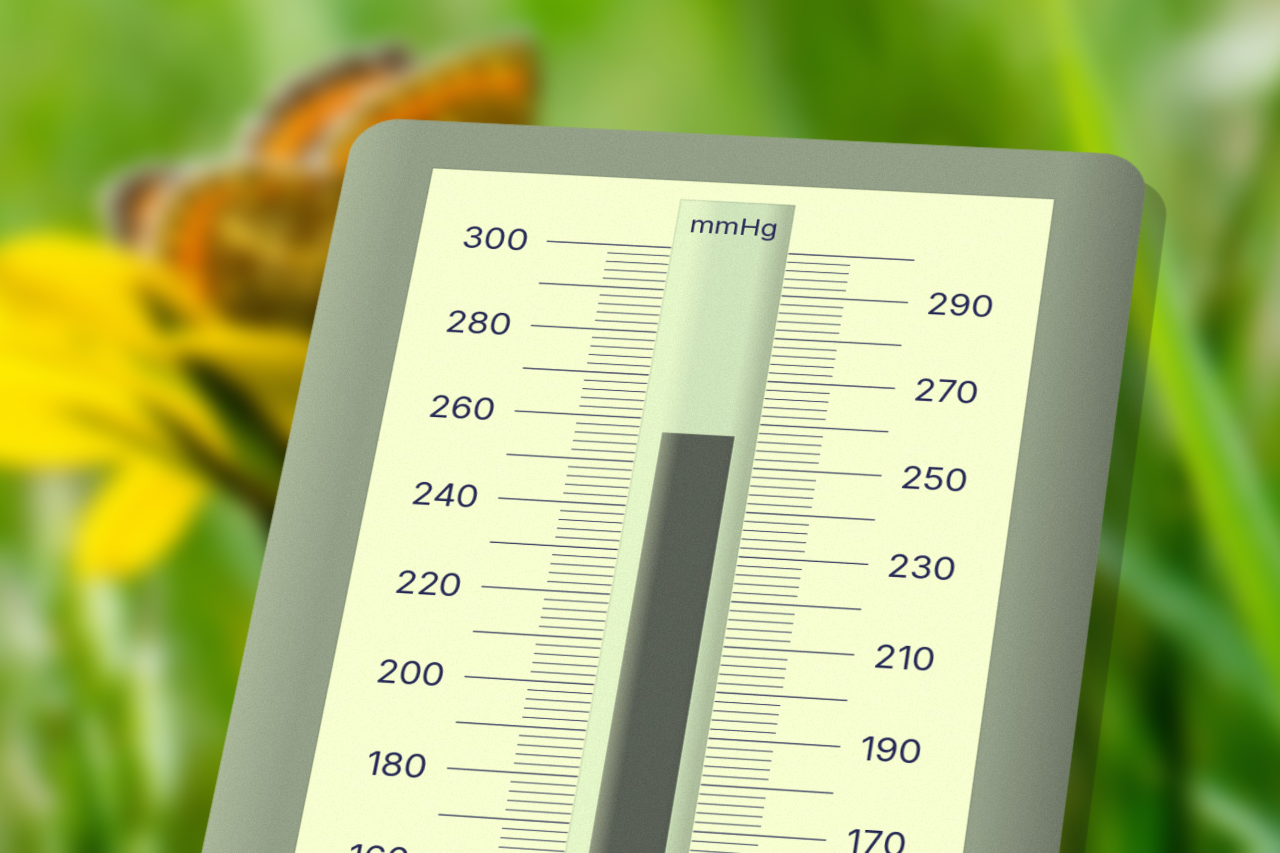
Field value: 257; mmHg
